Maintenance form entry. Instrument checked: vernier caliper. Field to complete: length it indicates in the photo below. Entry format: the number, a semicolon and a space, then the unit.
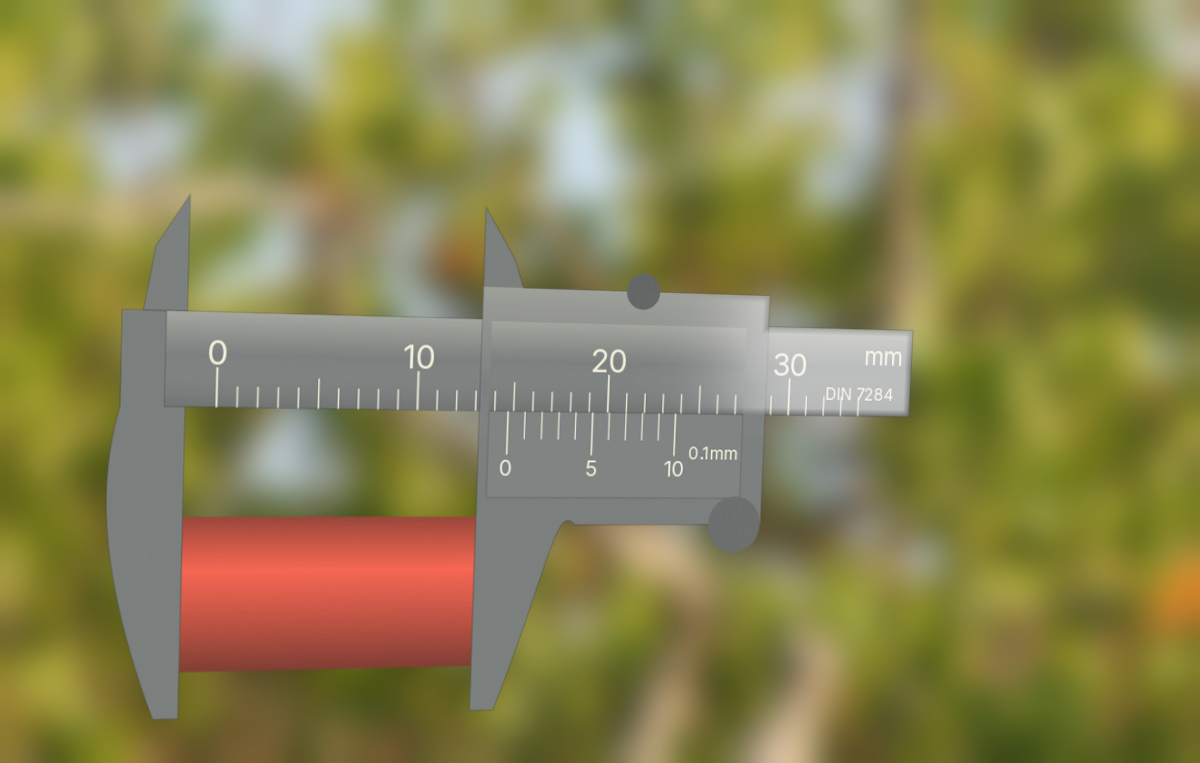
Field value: 14.7; mm
